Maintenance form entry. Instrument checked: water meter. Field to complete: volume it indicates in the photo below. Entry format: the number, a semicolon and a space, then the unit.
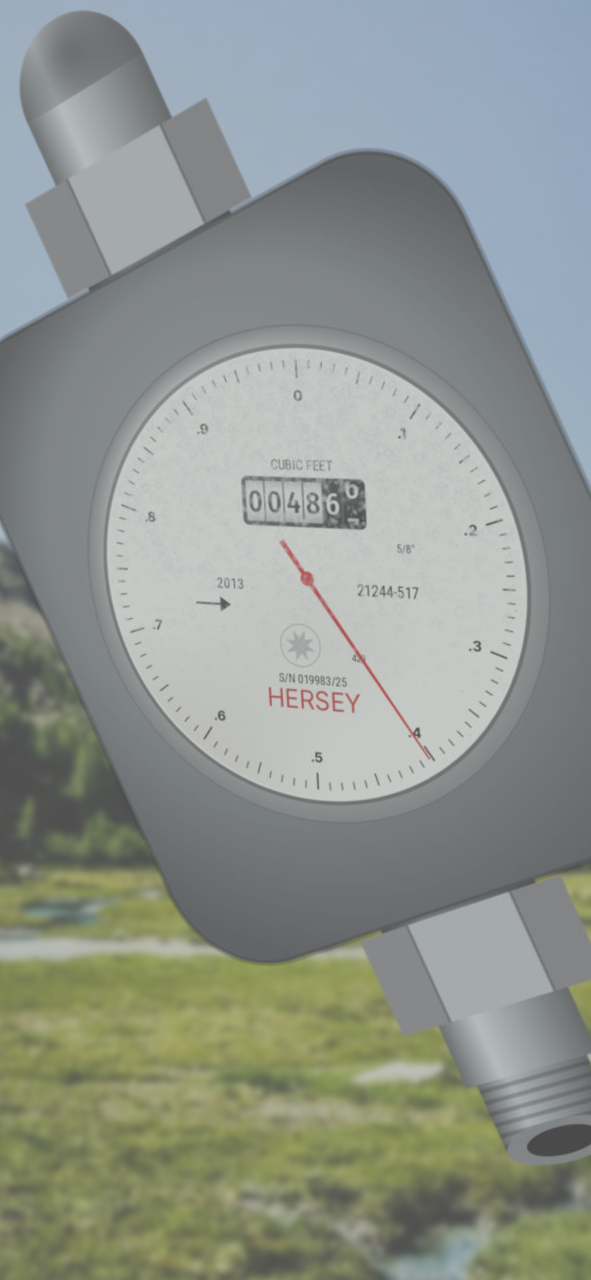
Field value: 4866.40; ft³
